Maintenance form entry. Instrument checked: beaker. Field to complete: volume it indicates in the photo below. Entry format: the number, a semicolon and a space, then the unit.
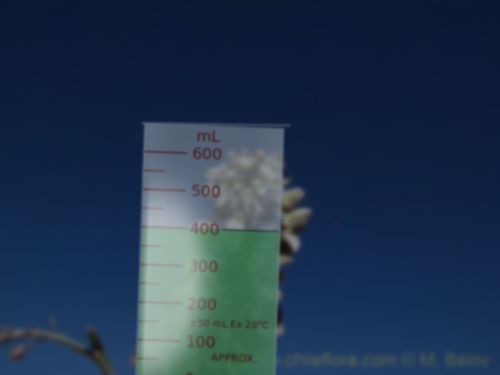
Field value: 400; mL
